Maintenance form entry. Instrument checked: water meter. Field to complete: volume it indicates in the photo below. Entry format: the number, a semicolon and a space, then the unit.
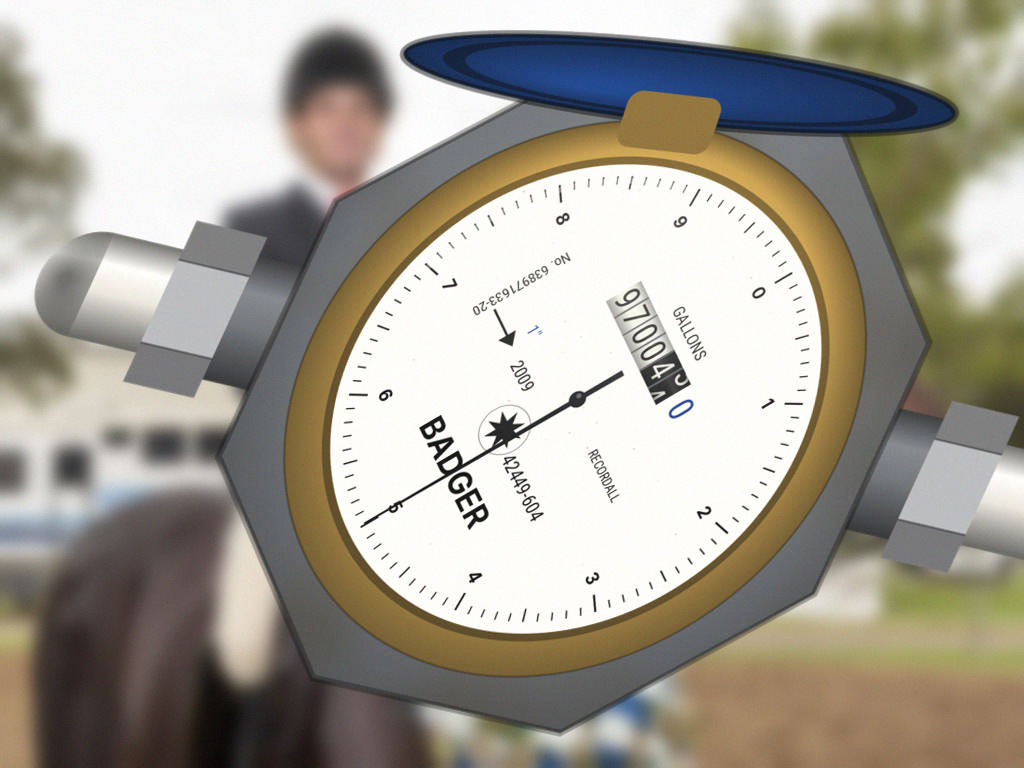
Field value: 9700435.0; gal
